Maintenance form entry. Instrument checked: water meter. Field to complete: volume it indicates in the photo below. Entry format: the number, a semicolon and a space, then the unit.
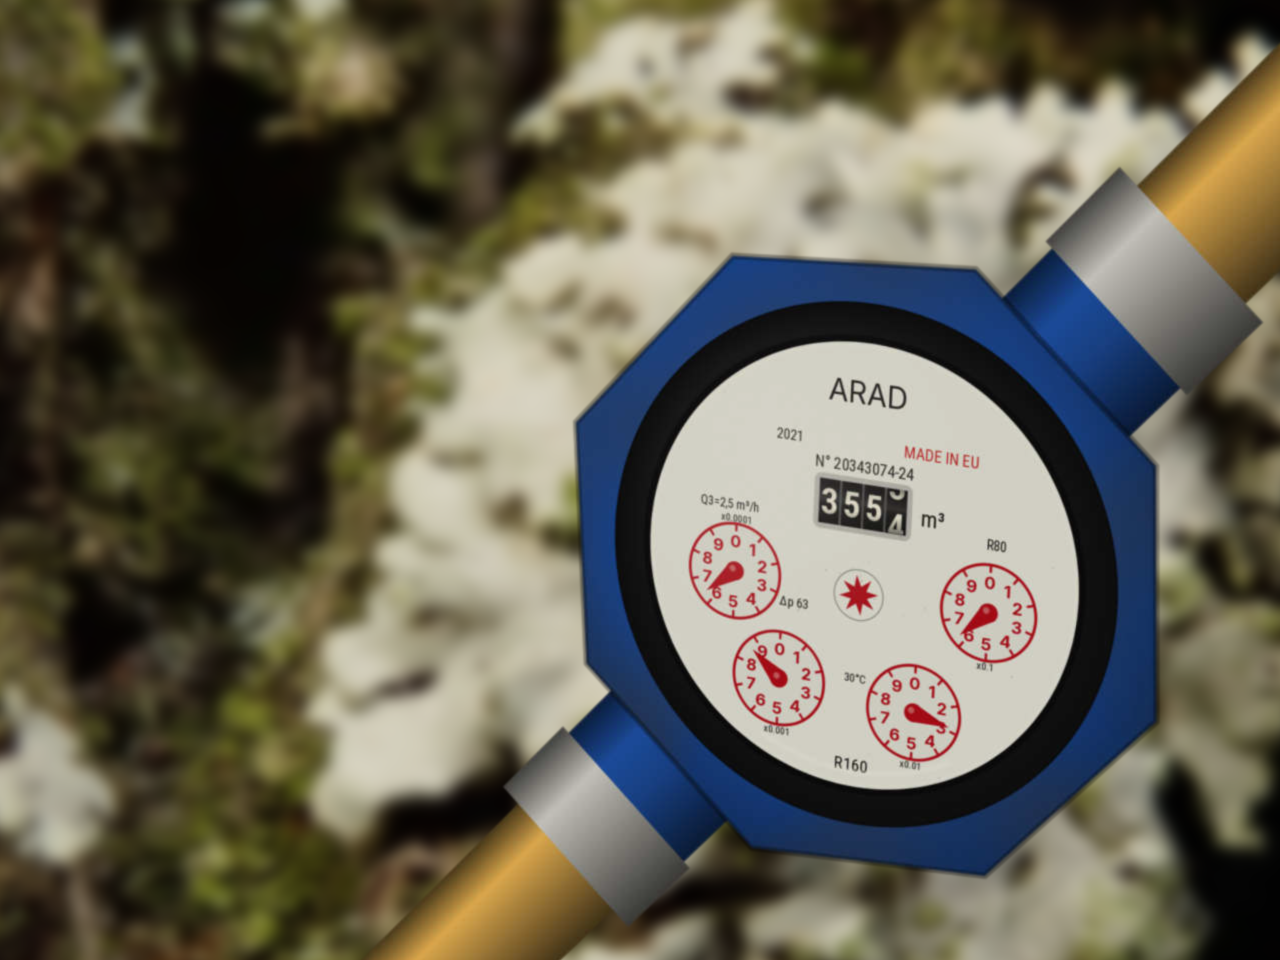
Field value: 3553.6286; m³
